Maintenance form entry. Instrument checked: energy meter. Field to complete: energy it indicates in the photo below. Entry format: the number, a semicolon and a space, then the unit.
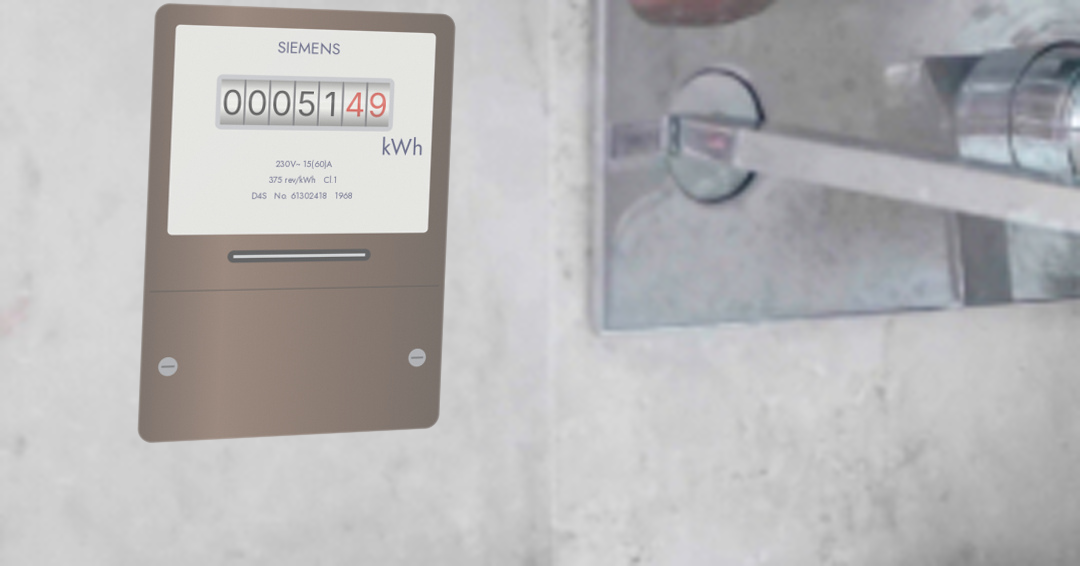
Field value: 51.49; kWh
